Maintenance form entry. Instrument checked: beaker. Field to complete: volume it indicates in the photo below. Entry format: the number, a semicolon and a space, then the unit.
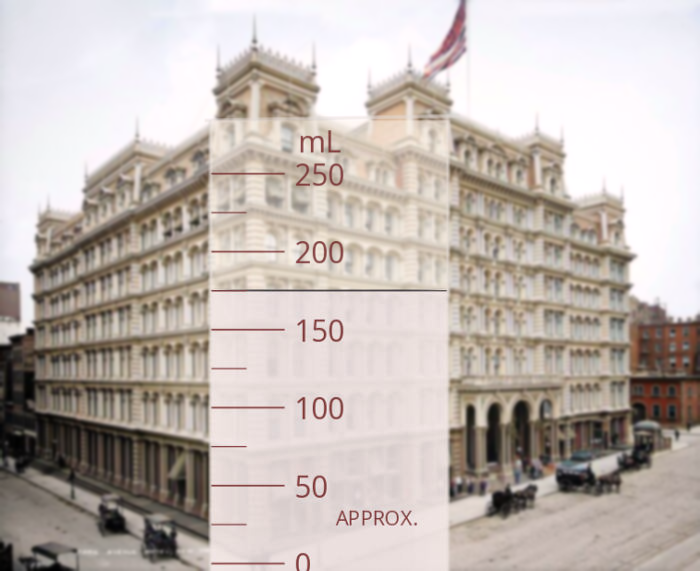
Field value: 175; mL
